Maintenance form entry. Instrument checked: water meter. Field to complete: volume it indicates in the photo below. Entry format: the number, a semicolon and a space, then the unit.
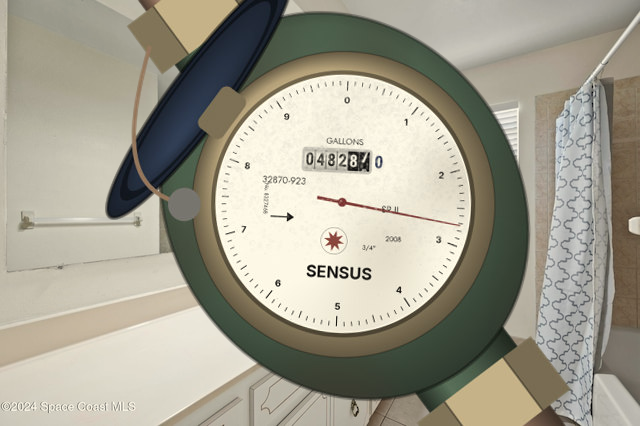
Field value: 482872.7; gal
